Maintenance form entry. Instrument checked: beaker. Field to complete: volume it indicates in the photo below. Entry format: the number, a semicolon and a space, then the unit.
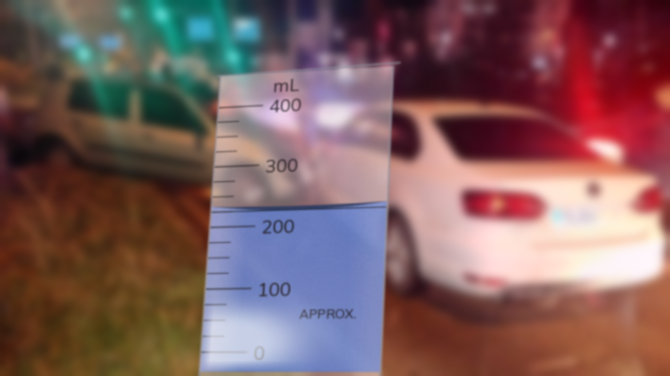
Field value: 225; mL
